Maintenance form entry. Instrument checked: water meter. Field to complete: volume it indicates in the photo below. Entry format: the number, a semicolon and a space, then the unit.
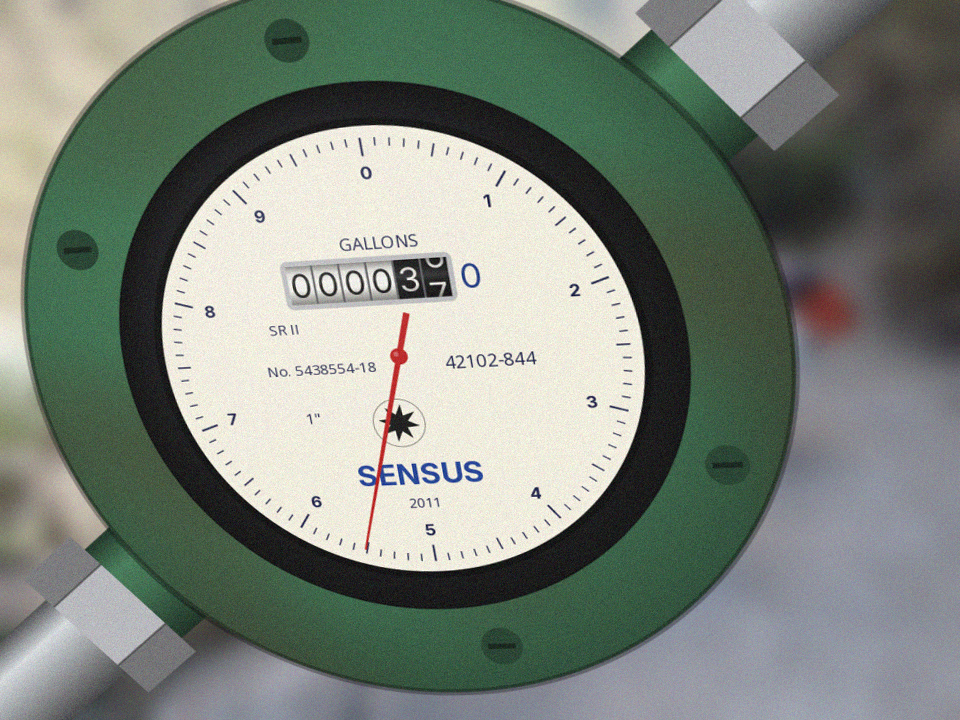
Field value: 365.5; gal
